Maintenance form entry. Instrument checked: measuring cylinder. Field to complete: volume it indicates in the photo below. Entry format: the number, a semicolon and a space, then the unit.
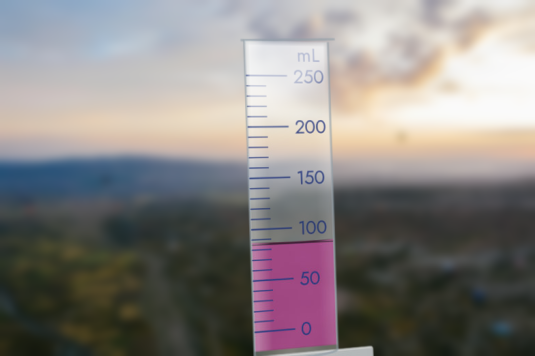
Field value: 85; mL
